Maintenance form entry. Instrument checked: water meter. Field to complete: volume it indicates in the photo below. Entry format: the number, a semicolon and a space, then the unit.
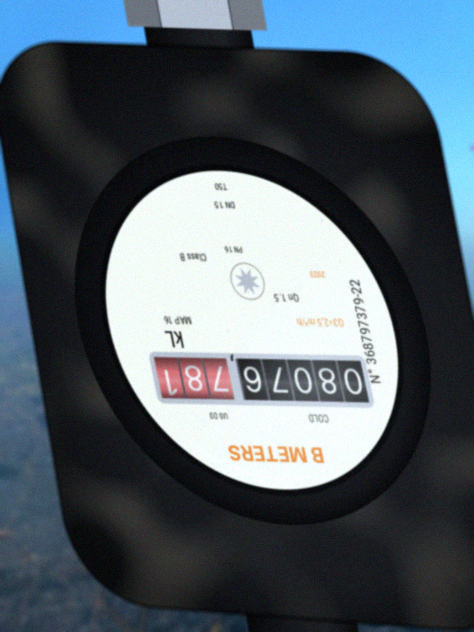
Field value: 8076.781; kL
